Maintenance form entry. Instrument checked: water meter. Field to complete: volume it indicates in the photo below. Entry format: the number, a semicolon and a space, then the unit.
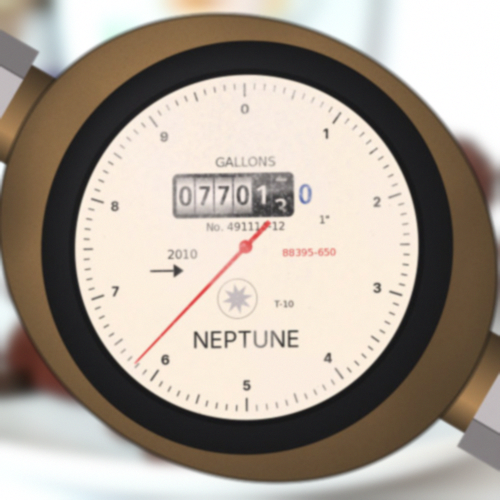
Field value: 770126.2; gal
